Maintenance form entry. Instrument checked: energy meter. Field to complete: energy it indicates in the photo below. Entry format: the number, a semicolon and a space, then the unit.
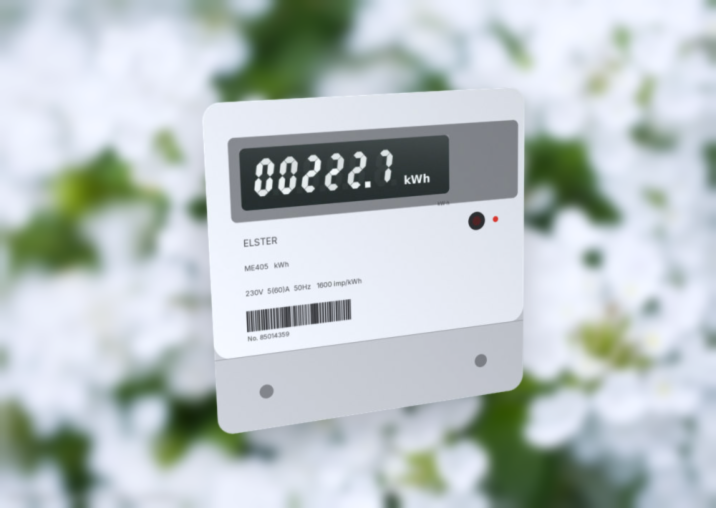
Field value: 222.7; kWh
